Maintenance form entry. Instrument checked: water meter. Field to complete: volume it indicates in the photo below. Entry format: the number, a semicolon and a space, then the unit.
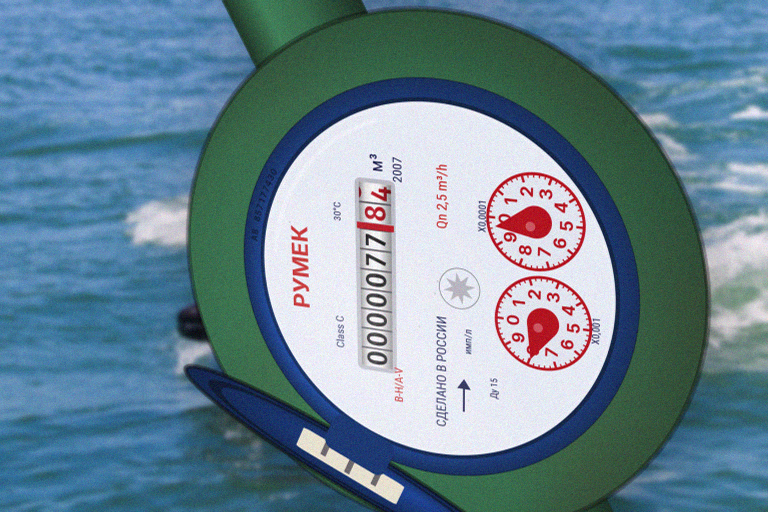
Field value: 77.8379; m³
